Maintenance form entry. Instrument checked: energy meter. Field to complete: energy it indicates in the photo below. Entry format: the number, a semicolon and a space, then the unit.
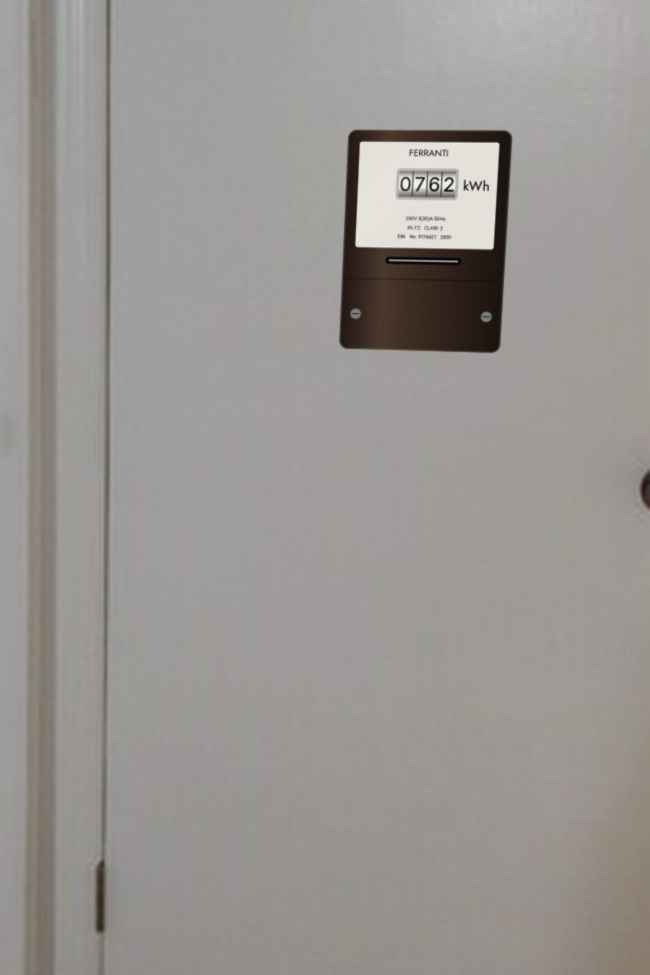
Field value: 762; kWh
